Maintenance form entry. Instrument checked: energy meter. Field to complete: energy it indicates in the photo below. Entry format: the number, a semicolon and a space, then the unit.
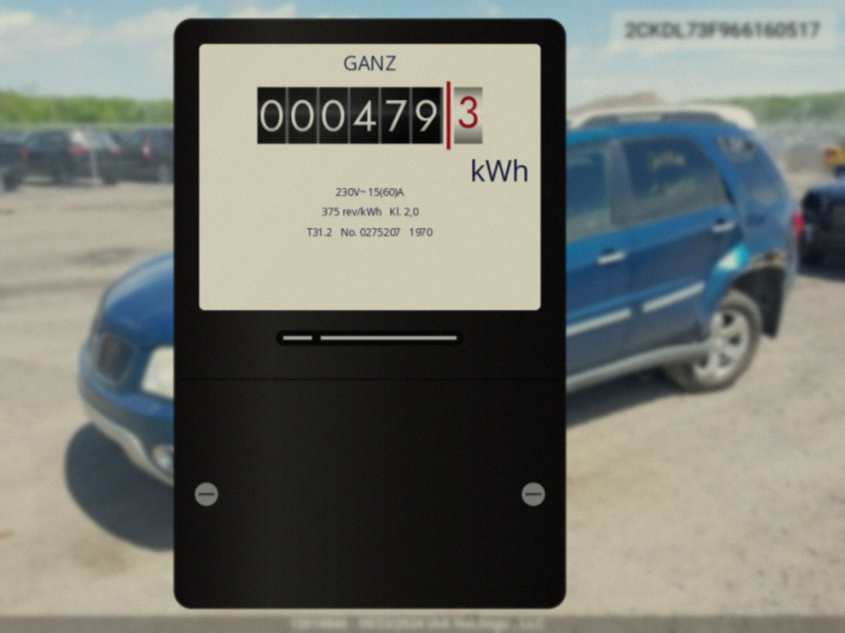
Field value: 479.3; kWh
